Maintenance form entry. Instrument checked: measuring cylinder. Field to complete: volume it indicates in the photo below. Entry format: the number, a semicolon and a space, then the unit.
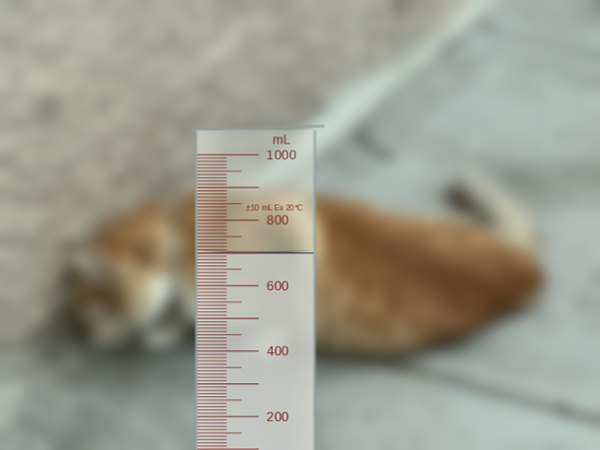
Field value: 700; mL
